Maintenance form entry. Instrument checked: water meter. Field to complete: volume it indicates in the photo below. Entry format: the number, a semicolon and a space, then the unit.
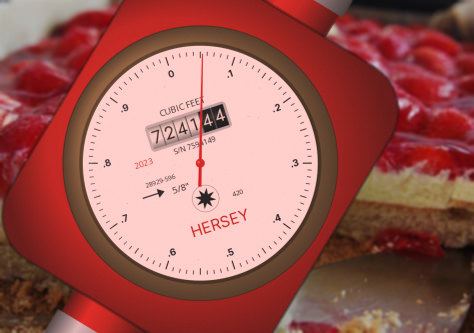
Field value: 724144.05; ft³
